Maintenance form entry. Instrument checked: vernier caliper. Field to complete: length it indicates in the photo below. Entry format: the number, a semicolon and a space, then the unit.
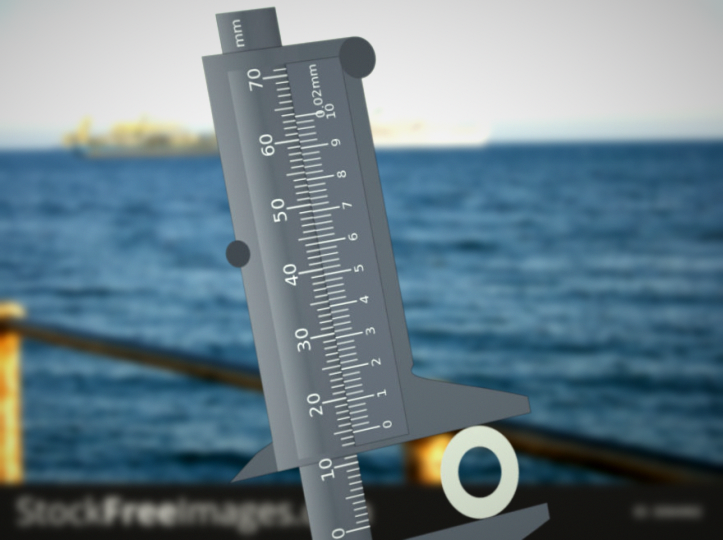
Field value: 14.6; mm
